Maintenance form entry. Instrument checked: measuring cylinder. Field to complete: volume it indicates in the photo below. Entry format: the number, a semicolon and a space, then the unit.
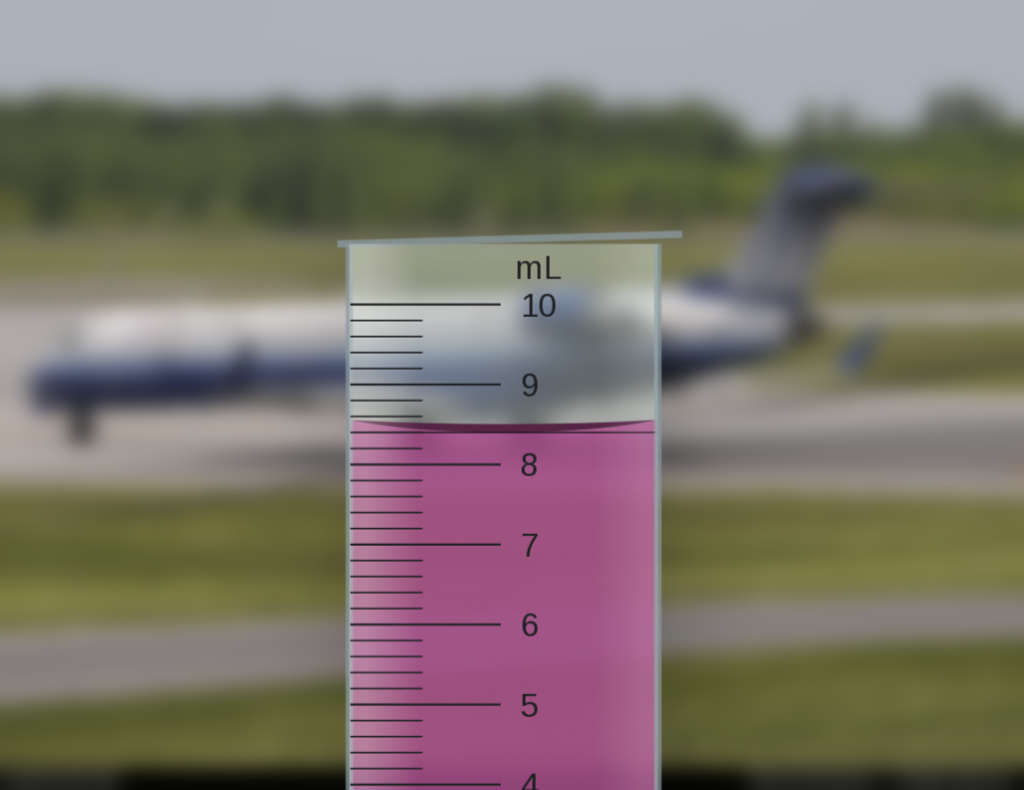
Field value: 8.4; mL
